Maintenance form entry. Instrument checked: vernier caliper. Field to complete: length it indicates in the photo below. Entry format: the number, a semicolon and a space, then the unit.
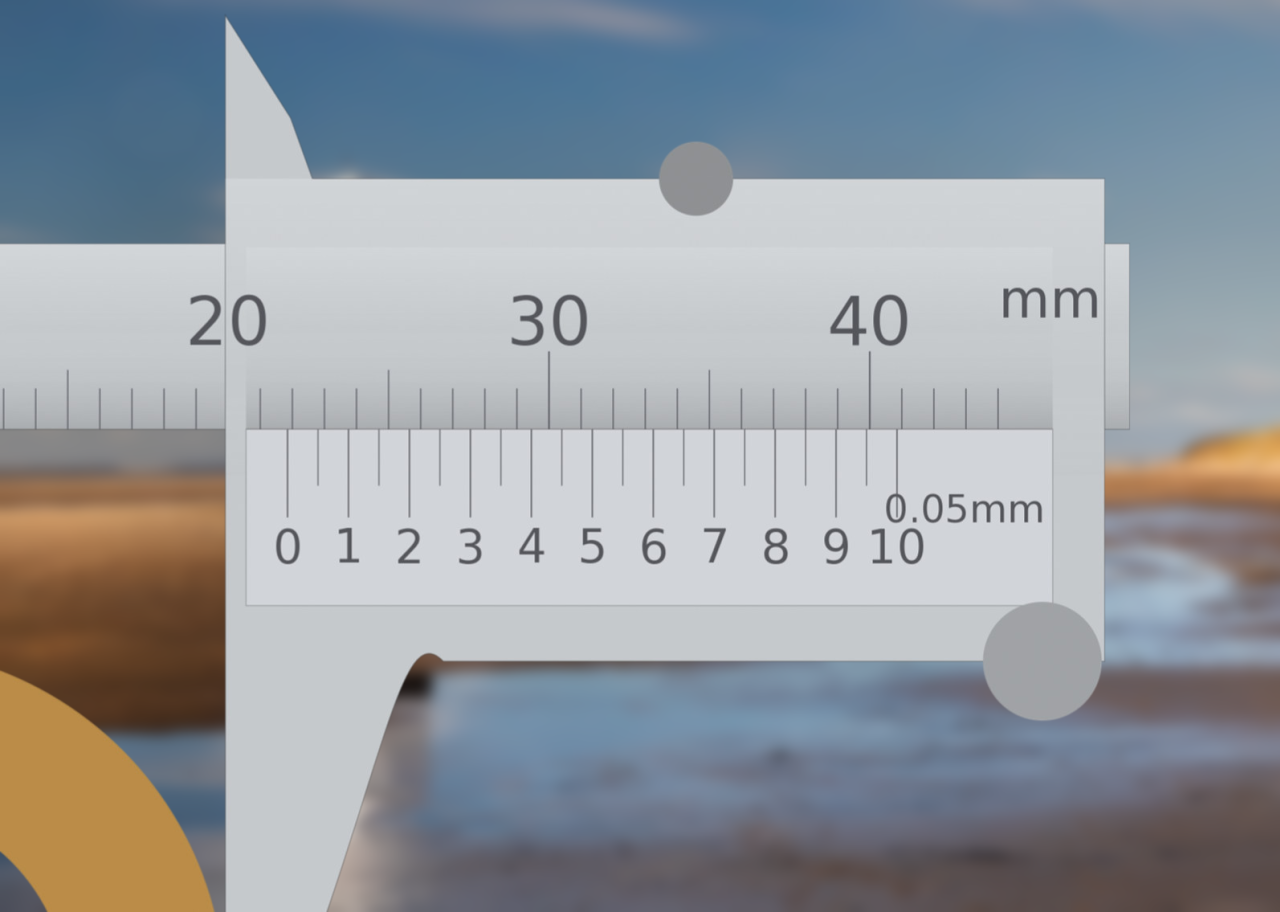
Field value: 21.85; mm
